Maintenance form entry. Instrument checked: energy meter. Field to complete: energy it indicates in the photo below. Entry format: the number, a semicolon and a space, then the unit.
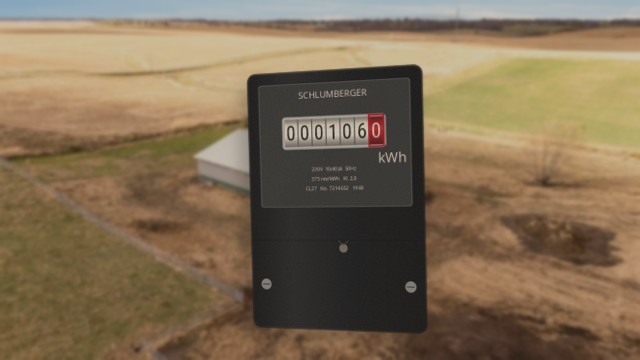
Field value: 106.0; kWh
